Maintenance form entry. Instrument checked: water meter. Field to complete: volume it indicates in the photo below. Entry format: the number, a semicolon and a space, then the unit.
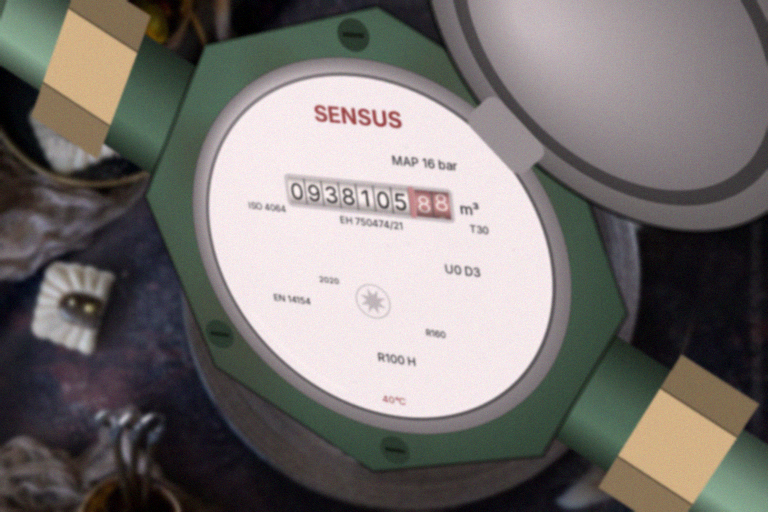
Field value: 938105.88; m³
